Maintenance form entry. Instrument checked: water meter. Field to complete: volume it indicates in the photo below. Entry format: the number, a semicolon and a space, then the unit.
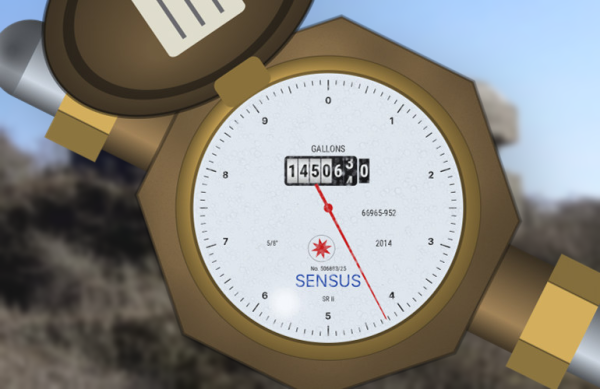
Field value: 1450634.2; gal
